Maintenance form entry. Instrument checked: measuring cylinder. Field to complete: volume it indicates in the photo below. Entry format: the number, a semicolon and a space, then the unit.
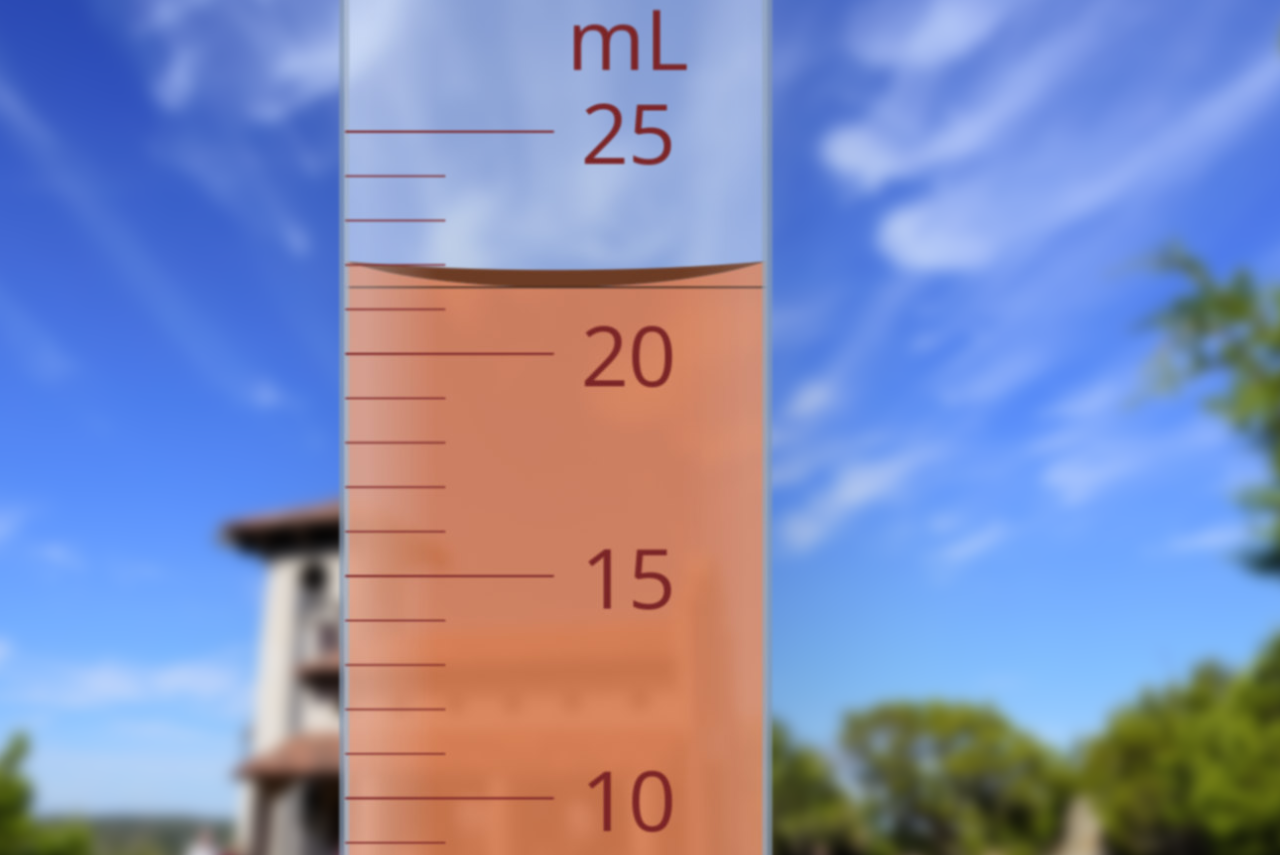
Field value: 21.5; mL
